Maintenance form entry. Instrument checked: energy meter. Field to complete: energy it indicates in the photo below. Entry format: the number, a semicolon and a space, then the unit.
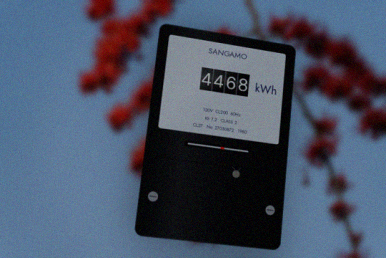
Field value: 4468; kWh
